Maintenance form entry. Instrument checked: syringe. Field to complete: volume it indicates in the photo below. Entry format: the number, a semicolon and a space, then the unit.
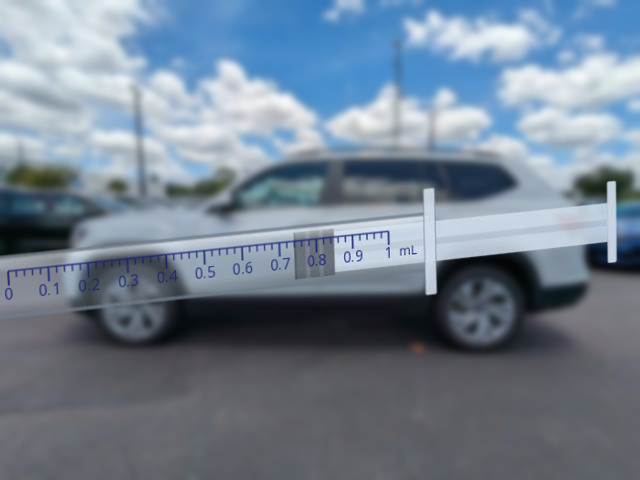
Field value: 0.74; mL
